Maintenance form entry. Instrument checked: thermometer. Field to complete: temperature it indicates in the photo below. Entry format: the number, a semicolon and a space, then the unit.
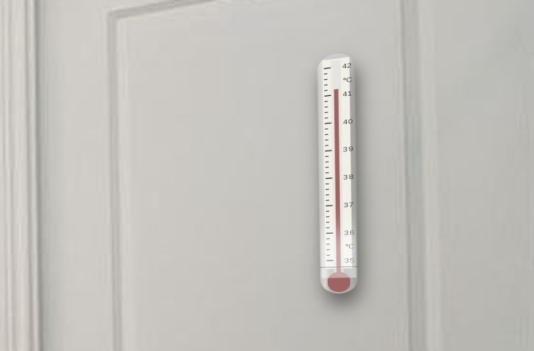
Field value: 41.2; °C
